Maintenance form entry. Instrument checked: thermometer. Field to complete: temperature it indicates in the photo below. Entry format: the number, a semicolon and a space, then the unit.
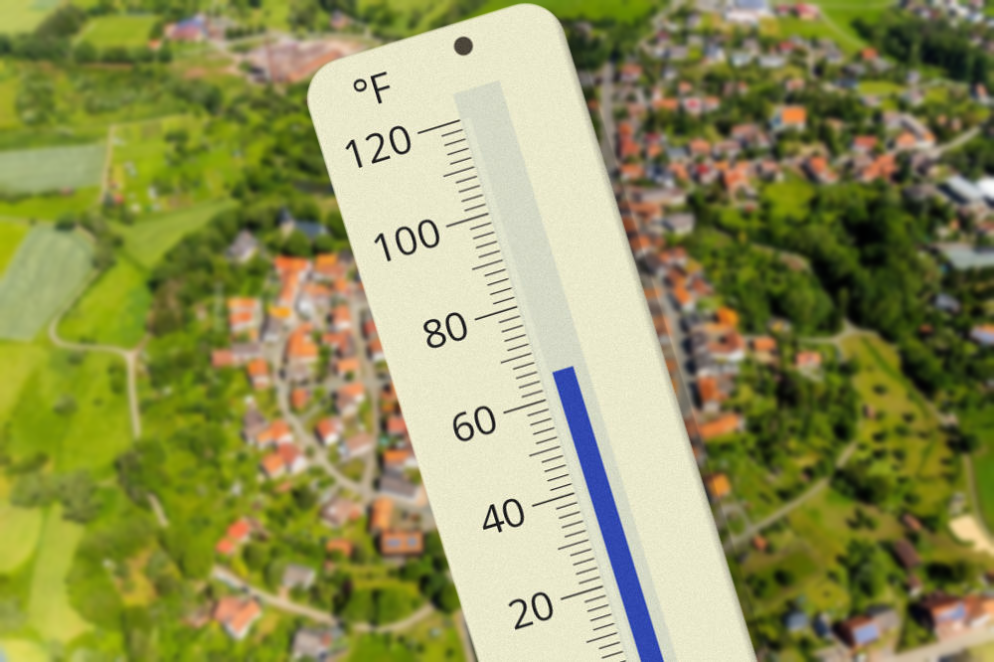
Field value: 65; °F
